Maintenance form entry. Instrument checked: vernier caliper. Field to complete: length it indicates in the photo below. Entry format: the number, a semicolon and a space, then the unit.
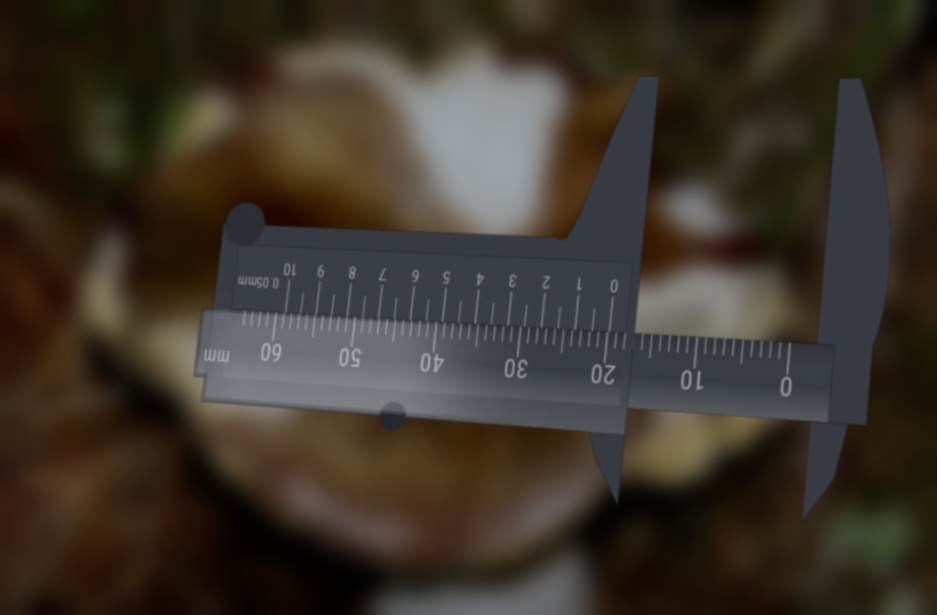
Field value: 19.8; mm
